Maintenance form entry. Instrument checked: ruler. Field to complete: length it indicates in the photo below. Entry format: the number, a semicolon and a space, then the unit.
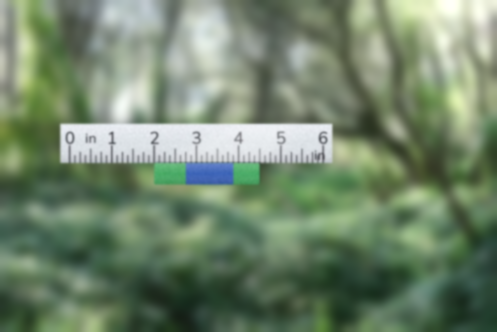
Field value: 2.5; in
